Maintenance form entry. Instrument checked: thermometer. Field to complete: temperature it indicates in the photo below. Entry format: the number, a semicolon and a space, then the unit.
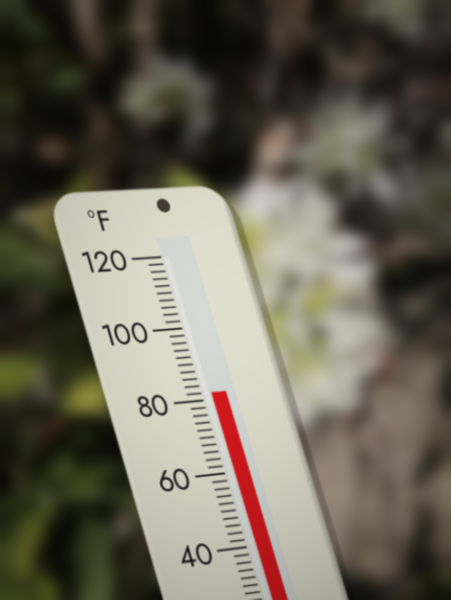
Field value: 82; °F
